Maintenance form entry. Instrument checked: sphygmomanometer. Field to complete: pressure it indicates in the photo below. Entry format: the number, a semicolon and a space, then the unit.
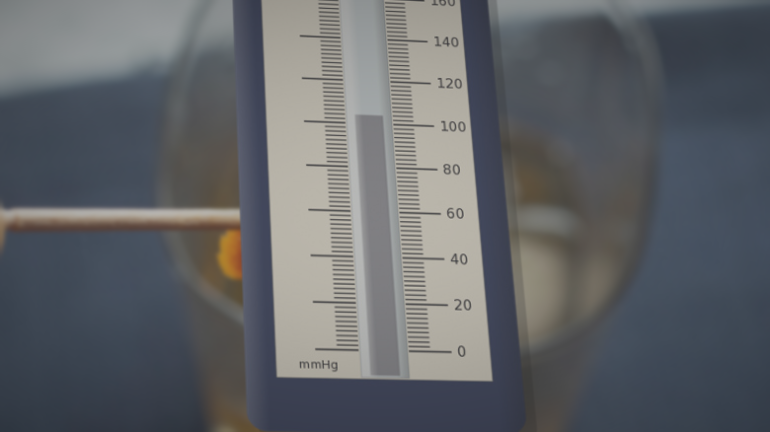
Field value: 104; mmHg
